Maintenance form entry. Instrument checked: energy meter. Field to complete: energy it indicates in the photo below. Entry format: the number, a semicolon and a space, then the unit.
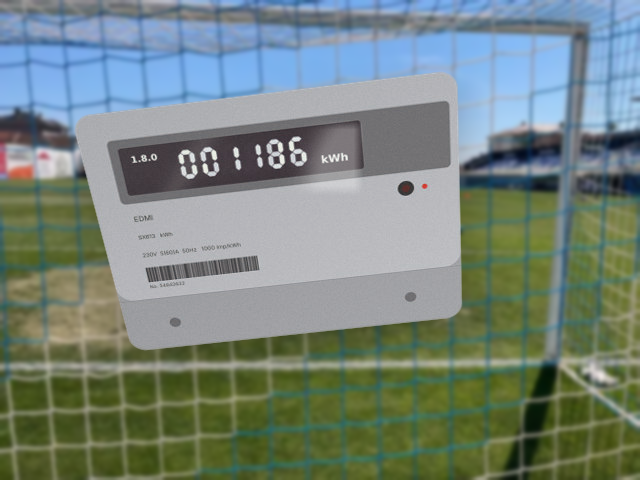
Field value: 1186; kWh
